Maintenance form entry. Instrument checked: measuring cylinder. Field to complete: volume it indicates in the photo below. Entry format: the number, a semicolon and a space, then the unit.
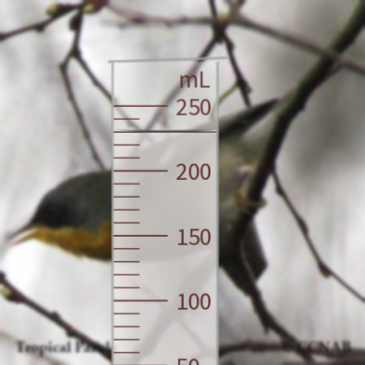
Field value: 230; mL
